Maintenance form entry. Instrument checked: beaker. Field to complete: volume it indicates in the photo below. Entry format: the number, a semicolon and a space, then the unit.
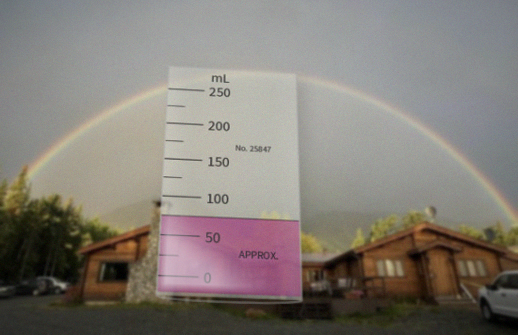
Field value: 75; mL
